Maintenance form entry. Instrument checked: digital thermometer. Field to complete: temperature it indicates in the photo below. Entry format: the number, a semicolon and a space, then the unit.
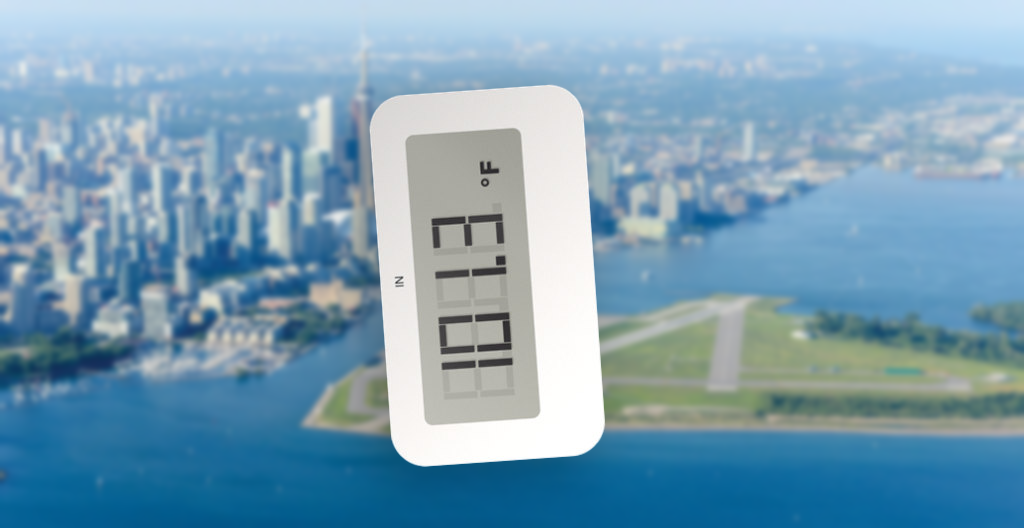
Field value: 101.3; °F
